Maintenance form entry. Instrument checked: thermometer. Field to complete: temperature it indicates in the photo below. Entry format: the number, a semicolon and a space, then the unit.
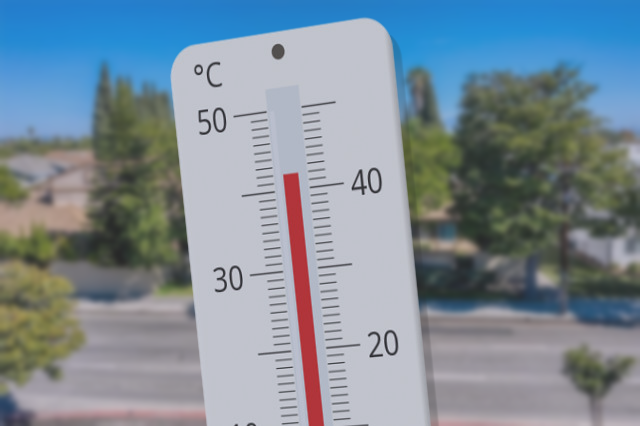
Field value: 42; °C
